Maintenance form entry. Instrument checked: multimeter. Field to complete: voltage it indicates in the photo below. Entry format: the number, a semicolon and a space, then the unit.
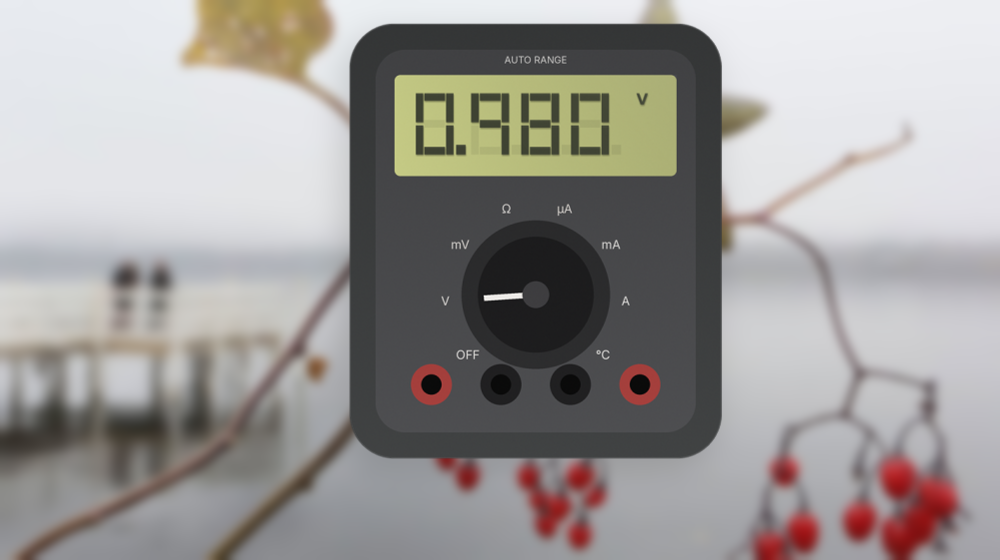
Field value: 0.980; V
